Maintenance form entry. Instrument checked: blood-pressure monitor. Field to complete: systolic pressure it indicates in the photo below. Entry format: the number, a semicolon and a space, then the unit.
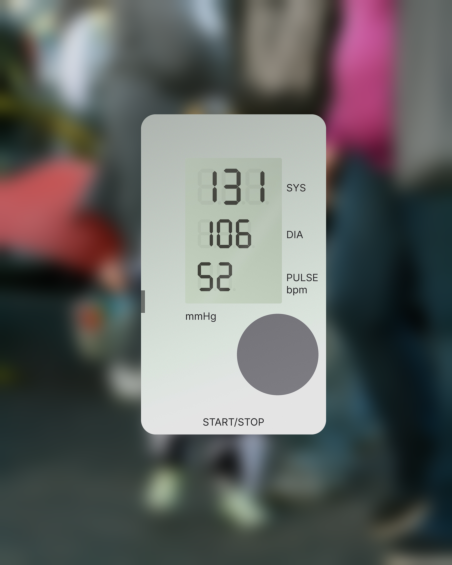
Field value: 131; mmHg
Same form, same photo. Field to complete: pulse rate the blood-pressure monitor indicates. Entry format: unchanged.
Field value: 52; bpm
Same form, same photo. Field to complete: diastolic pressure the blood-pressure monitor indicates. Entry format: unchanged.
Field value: 106; mmHg
